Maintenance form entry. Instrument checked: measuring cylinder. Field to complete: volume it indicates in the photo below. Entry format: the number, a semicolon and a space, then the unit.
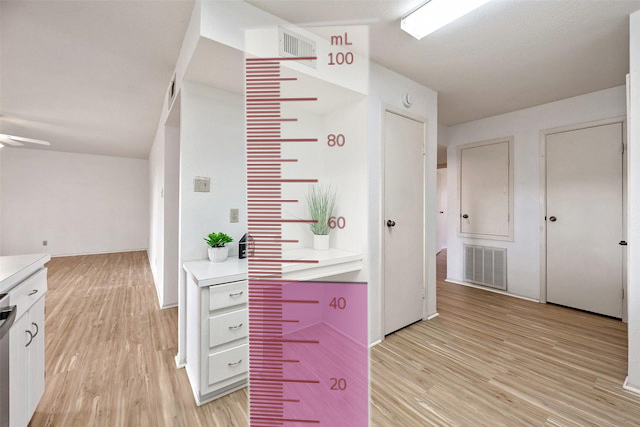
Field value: 45; mL
